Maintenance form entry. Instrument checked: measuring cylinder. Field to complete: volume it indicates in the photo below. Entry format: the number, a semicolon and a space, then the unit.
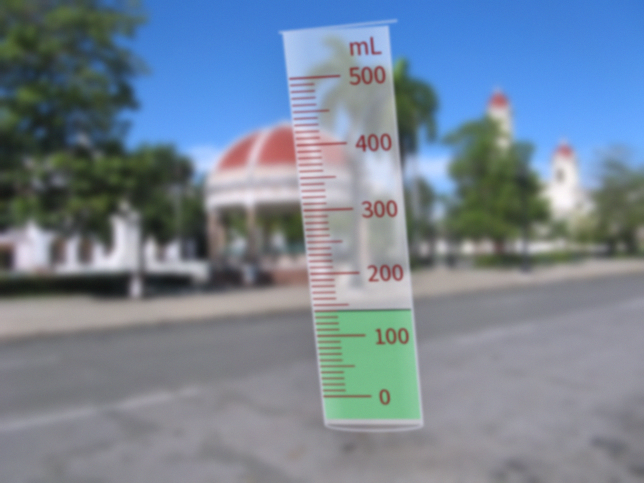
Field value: 140; mL
